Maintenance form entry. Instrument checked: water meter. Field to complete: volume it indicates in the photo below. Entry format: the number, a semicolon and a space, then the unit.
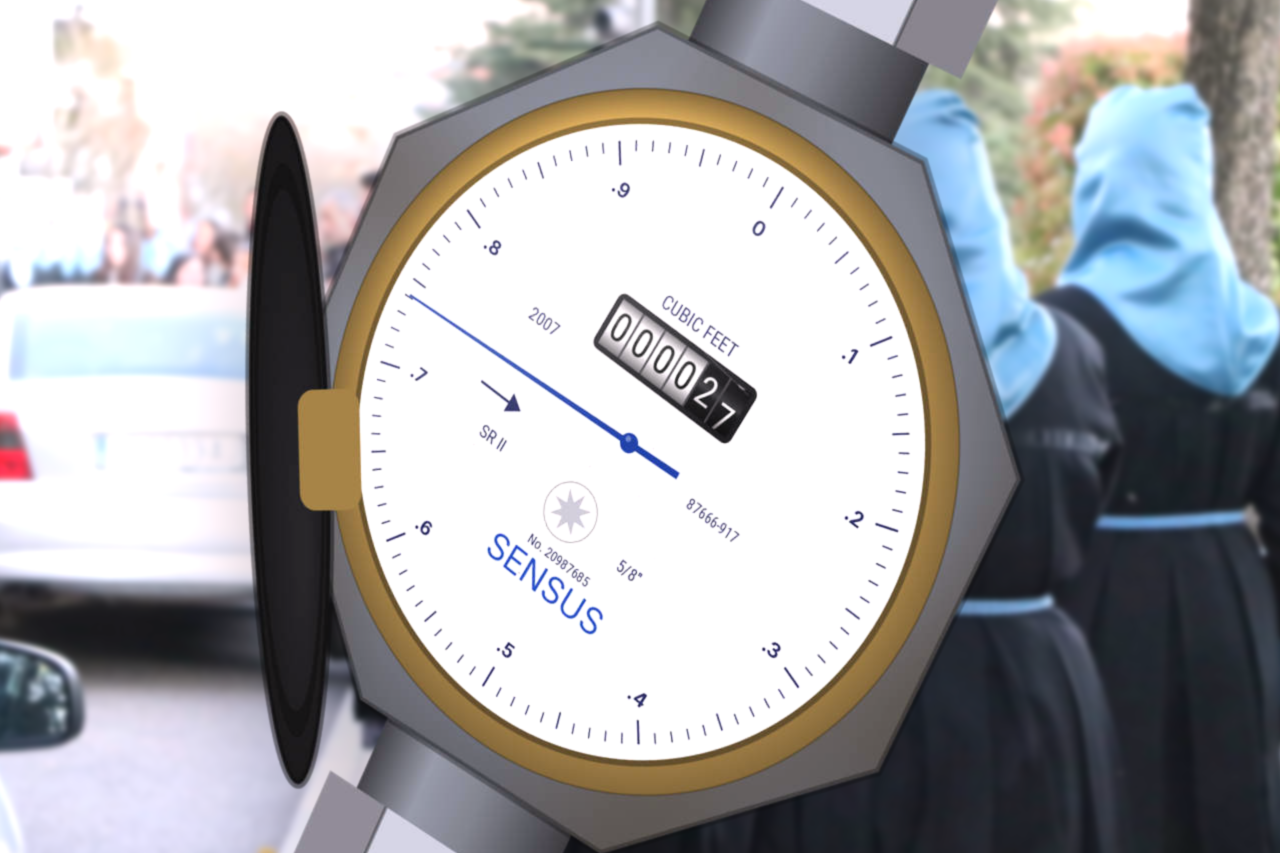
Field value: 26.74; ft³
